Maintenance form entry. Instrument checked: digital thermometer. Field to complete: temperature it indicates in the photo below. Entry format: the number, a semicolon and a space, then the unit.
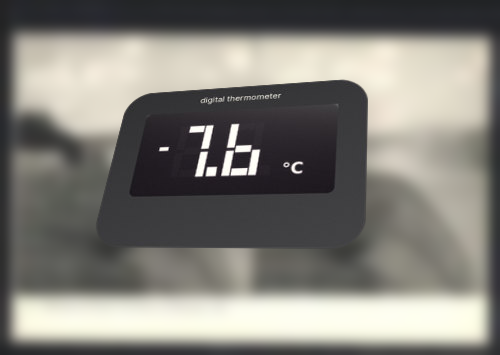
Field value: -7.6; °C
